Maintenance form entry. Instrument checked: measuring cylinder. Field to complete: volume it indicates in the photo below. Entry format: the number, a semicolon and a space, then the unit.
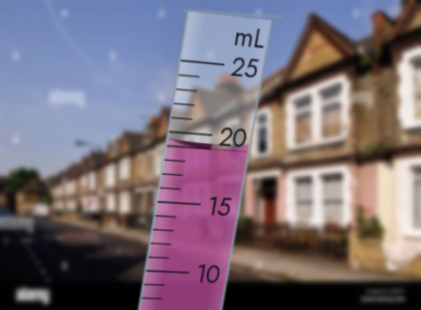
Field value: 19; mL
